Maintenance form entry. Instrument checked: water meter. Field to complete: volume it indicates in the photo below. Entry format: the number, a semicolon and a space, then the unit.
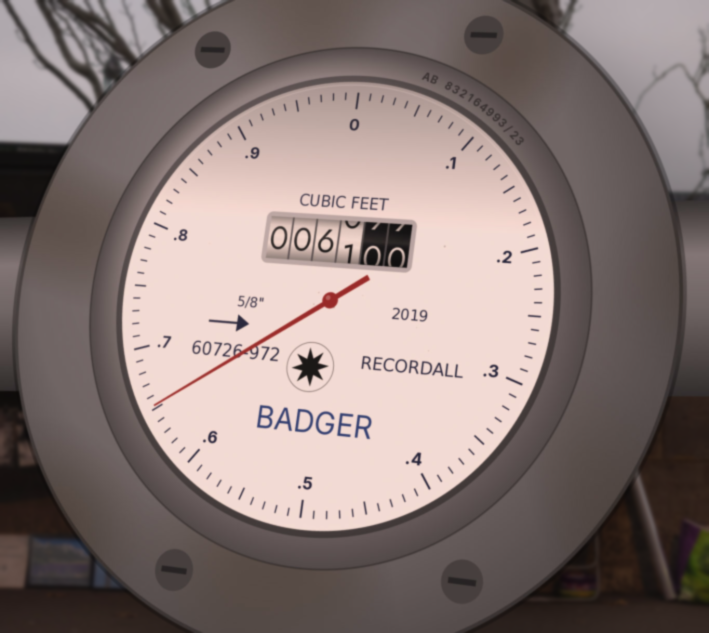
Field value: 6099.65; ft³
